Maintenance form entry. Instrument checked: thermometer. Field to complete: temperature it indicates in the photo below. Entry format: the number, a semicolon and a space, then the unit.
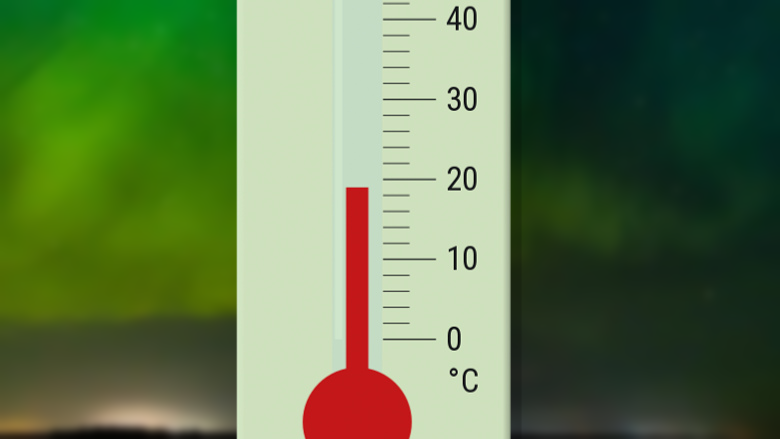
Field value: 19; °C
